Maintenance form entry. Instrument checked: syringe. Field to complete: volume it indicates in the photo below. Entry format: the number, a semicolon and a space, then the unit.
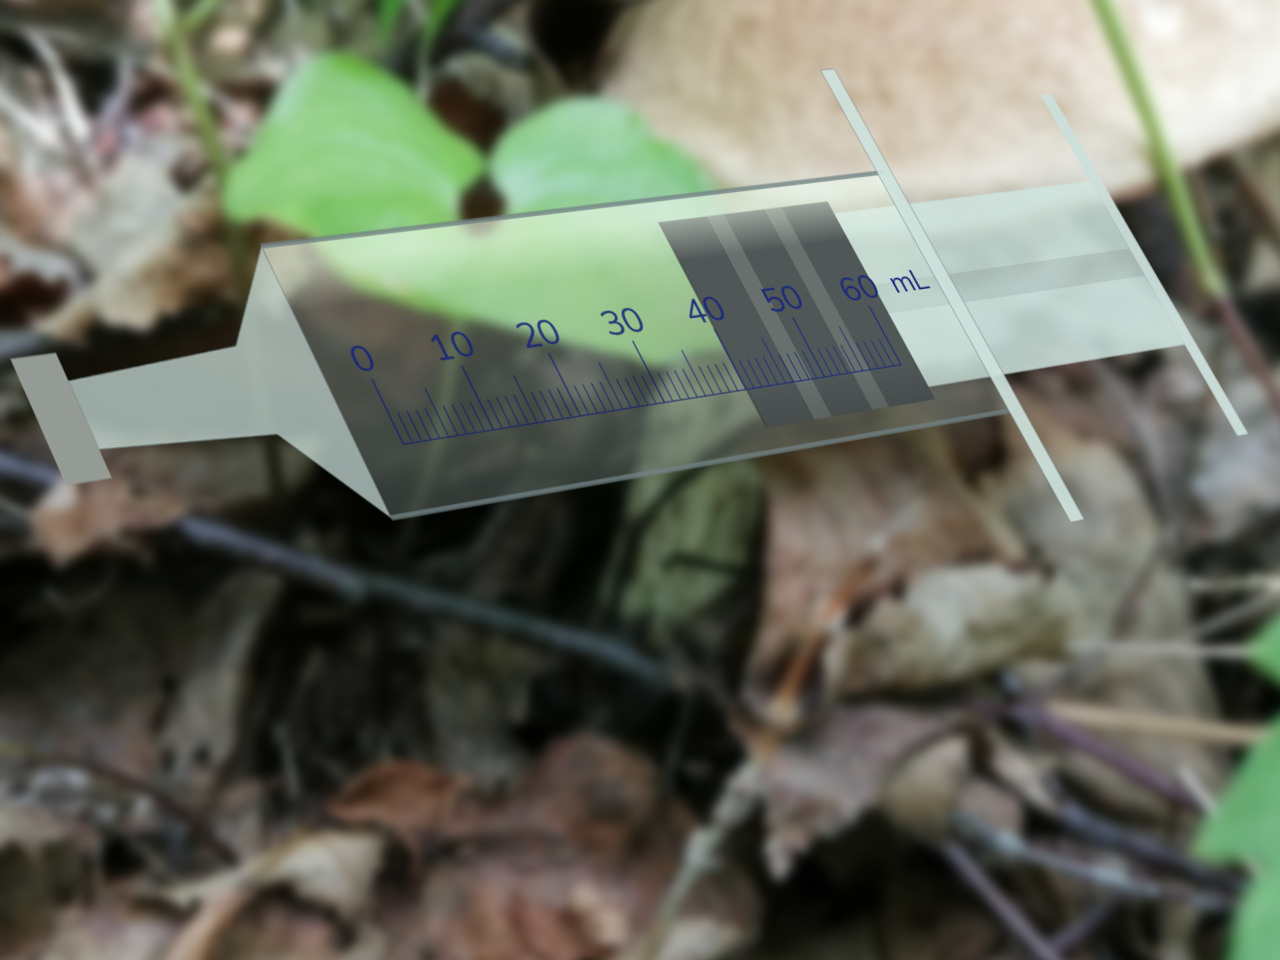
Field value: 40; mL
